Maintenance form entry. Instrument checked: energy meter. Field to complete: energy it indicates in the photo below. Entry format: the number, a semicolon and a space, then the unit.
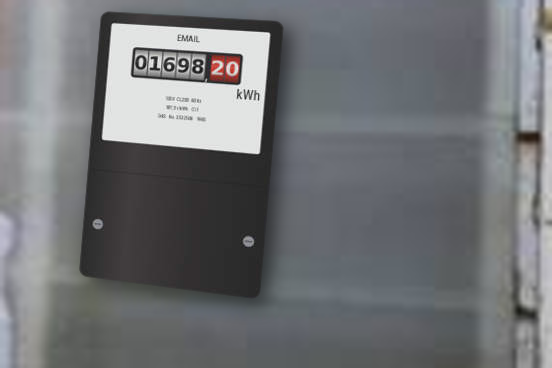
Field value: 1698.20; kWh
